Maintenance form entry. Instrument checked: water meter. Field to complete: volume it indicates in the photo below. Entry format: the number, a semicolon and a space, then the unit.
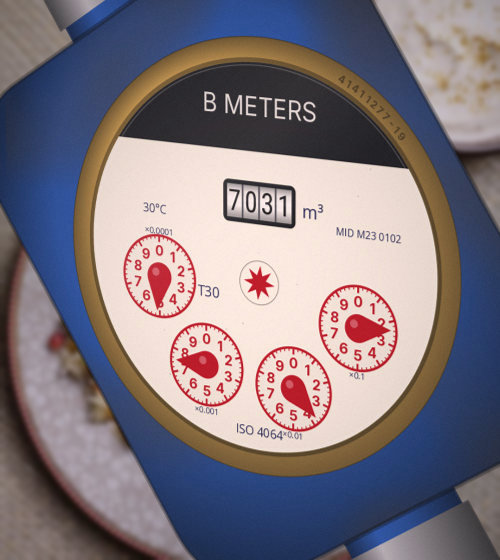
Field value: 7031.2375; m³
